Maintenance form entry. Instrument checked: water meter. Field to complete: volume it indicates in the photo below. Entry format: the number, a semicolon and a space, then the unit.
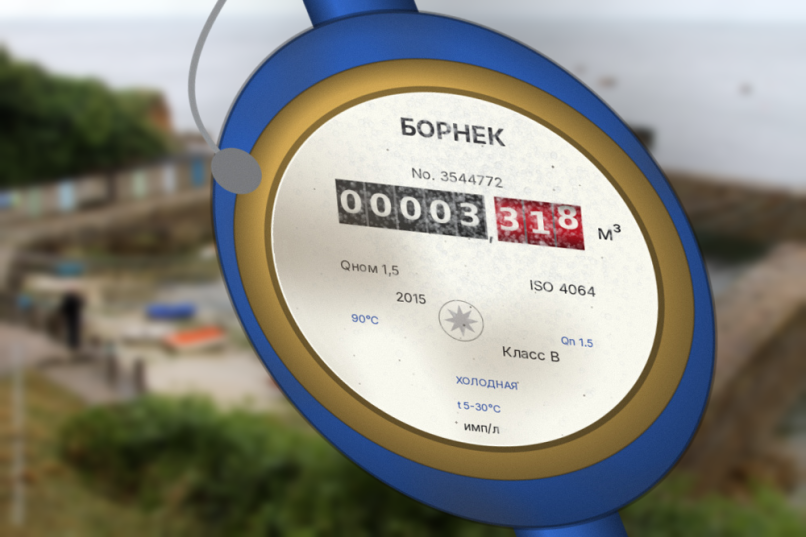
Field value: 3.318; m³
